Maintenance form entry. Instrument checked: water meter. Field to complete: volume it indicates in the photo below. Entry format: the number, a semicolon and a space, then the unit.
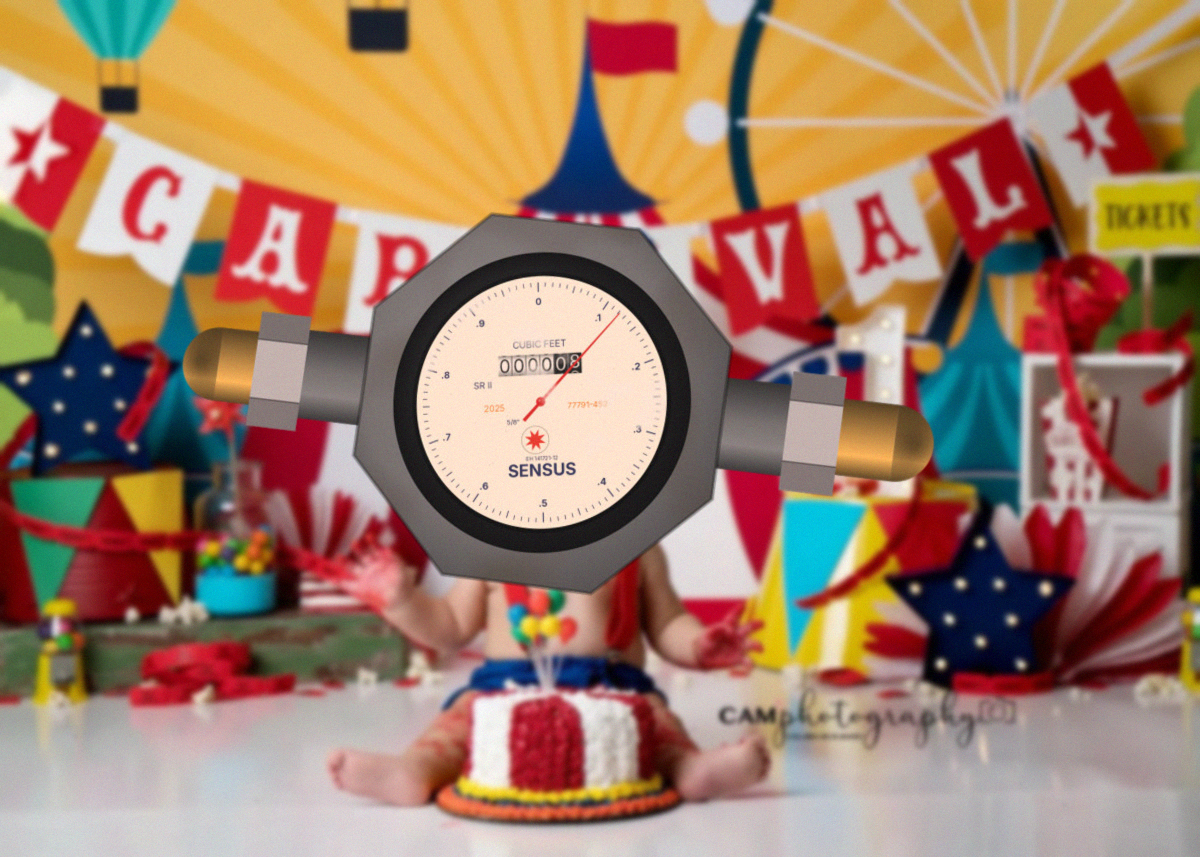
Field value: 8.12; ft³
